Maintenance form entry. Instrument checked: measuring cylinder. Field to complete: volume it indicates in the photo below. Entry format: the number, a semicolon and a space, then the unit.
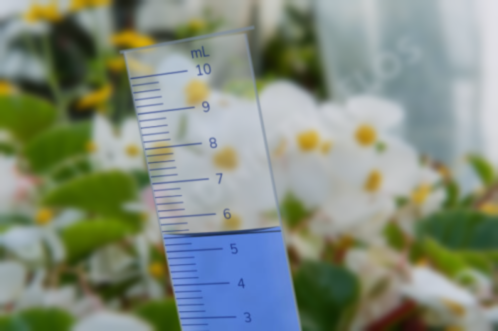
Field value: 5.4; mL
